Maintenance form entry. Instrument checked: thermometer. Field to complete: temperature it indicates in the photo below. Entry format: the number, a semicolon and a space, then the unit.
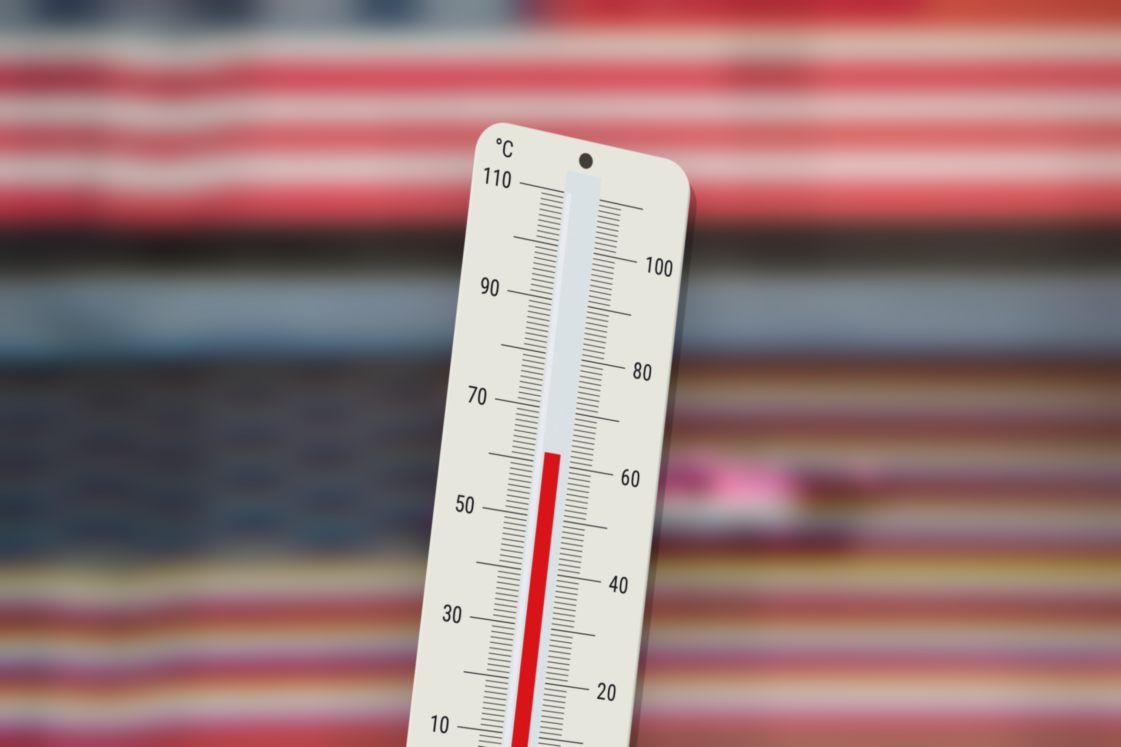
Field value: 62; °C
